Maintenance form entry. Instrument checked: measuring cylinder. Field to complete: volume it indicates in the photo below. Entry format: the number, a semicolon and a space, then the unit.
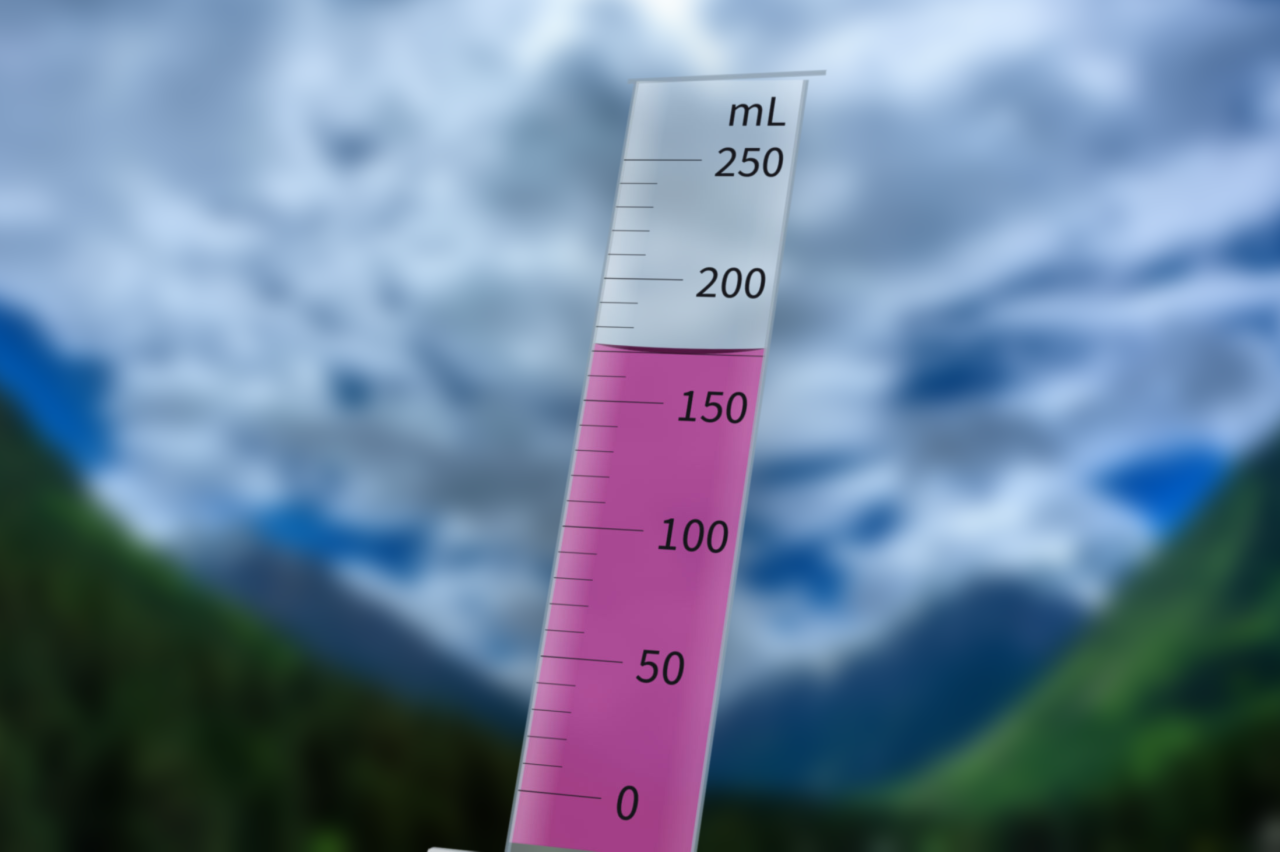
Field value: 170; mL
